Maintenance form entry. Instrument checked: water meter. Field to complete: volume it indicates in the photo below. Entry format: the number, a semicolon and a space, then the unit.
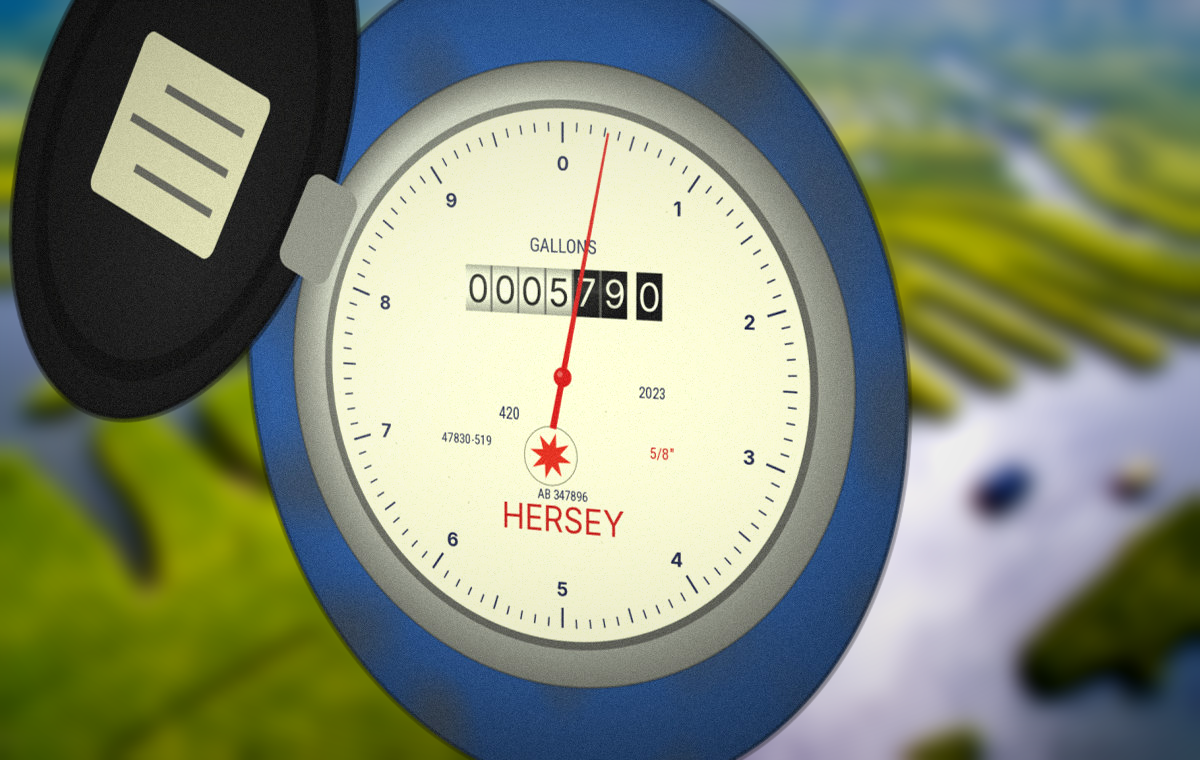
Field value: 5790.3; gal
